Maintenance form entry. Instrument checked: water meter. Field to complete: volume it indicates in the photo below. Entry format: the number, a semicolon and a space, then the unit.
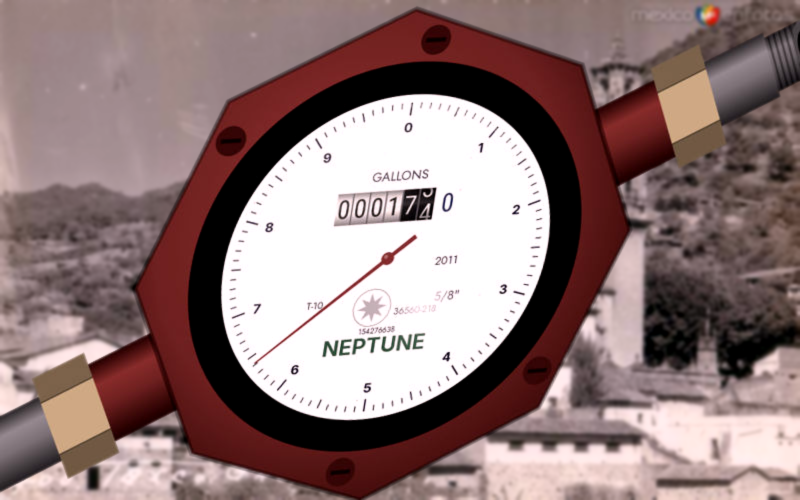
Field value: 1736.4; gal
